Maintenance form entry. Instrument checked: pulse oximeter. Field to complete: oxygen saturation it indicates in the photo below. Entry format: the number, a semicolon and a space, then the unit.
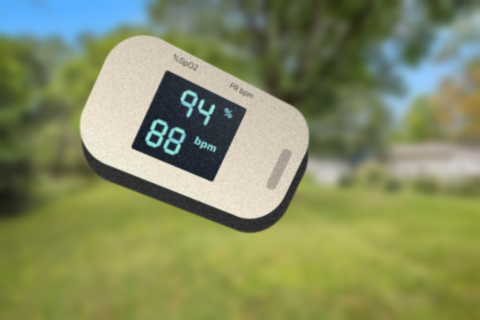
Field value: 94; %
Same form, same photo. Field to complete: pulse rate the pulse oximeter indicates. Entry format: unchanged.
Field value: 88; bpm
